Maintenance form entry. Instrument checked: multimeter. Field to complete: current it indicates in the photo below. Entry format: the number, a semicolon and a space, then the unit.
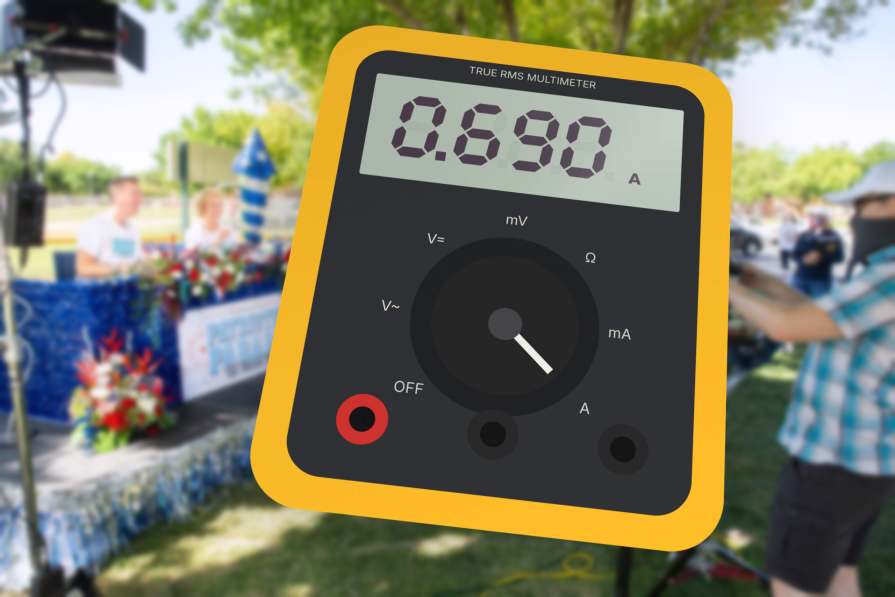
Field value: 0.690; A
